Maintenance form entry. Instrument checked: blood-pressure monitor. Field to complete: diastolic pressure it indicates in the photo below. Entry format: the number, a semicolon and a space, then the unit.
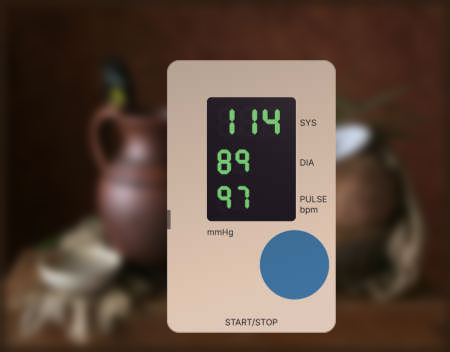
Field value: 89; mmHg
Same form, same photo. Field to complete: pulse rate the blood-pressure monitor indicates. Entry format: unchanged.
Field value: 97; bpm
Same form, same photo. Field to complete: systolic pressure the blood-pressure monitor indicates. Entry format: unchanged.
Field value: 114; mmHg
